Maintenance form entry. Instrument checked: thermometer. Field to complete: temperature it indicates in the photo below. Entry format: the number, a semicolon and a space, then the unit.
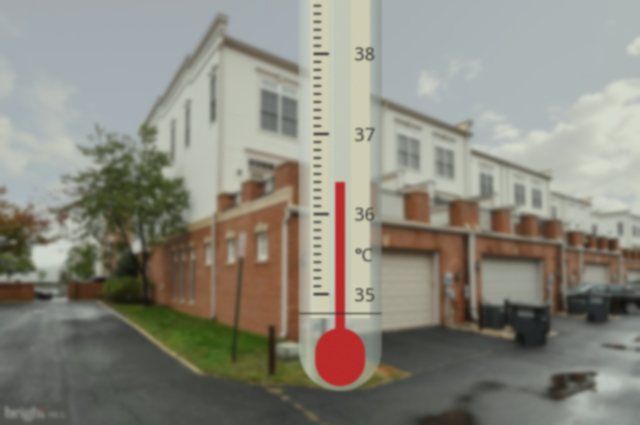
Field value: 36.4; °C
